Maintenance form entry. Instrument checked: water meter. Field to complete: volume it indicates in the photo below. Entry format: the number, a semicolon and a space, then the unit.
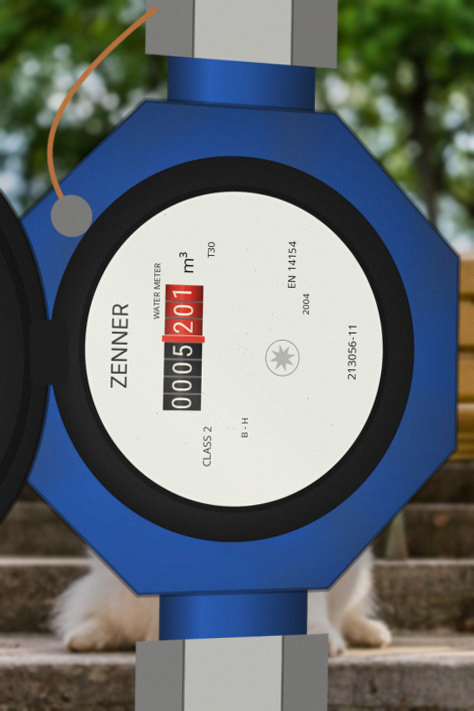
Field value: 5.201; m³
